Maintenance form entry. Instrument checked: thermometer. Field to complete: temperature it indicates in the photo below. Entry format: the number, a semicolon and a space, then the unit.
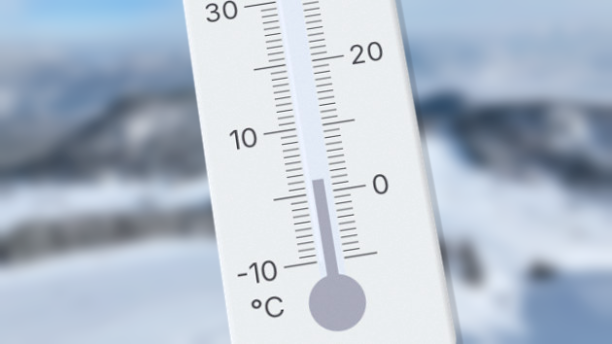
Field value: 2; °C
